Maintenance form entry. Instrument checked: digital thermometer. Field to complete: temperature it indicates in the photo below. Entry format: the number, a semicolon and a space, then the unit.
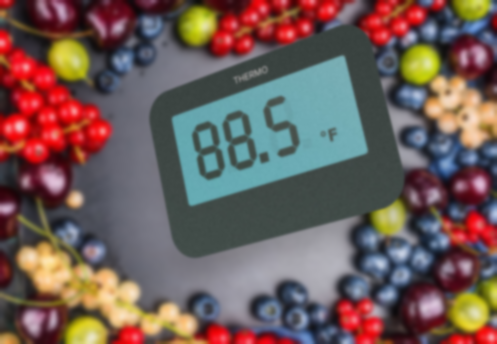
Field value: 88.5; °F
